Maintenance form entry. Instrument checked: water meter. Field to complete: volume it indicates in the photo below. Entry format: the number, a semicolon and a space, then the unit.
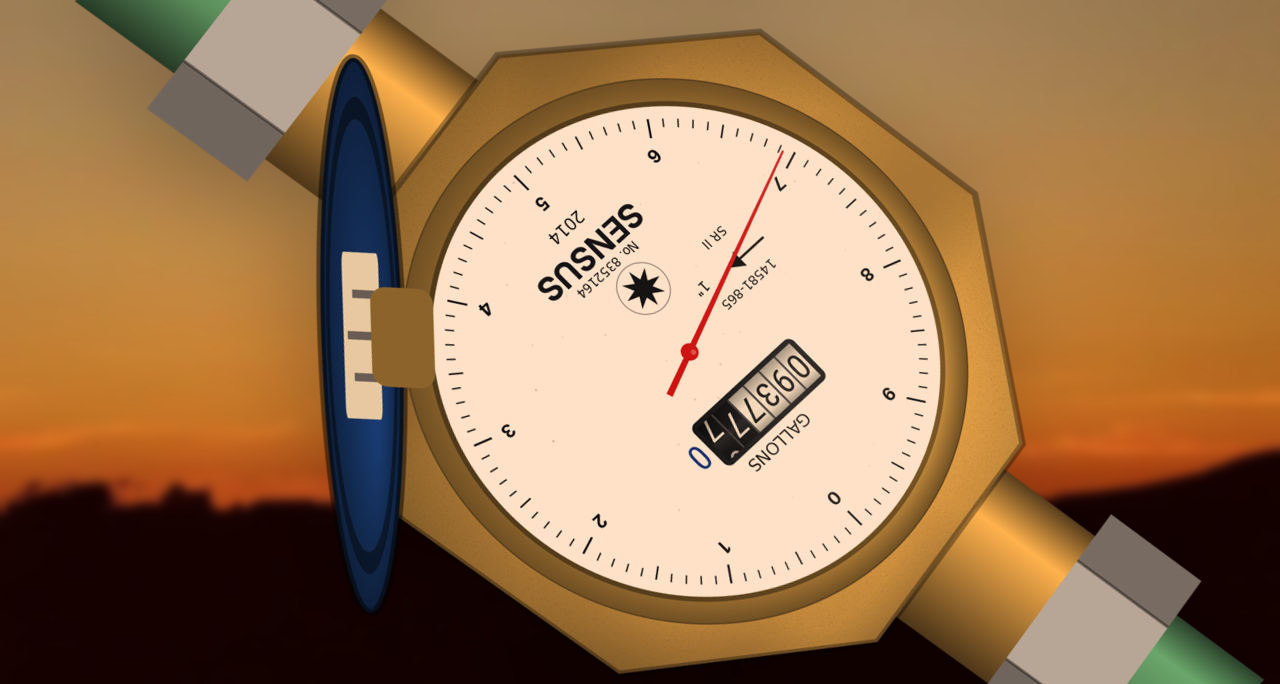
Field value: 937766.9; gal
